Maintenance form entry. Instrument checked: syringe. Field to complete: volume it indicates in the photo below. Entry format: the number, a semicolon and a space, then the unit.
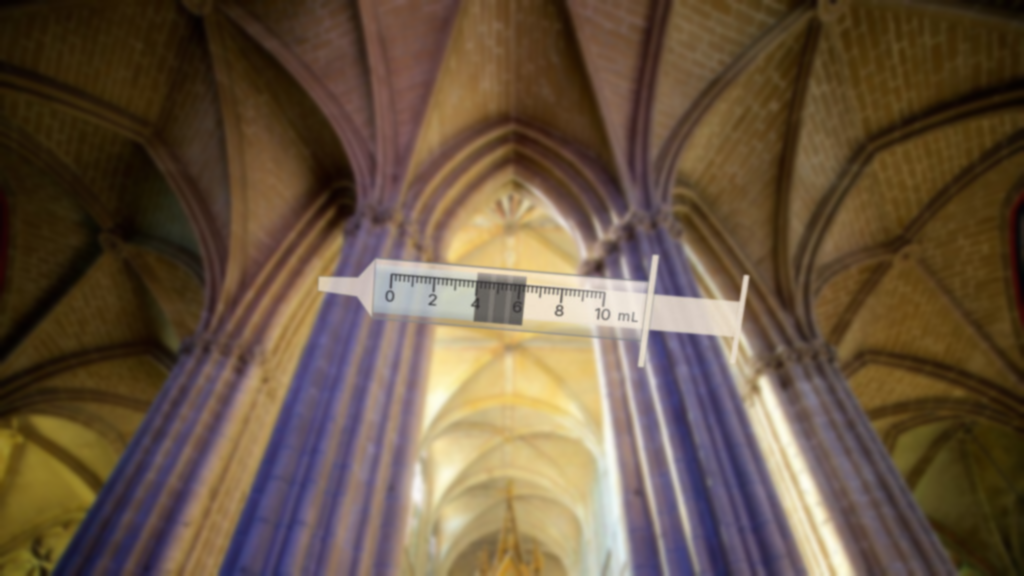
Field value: 4; mL
